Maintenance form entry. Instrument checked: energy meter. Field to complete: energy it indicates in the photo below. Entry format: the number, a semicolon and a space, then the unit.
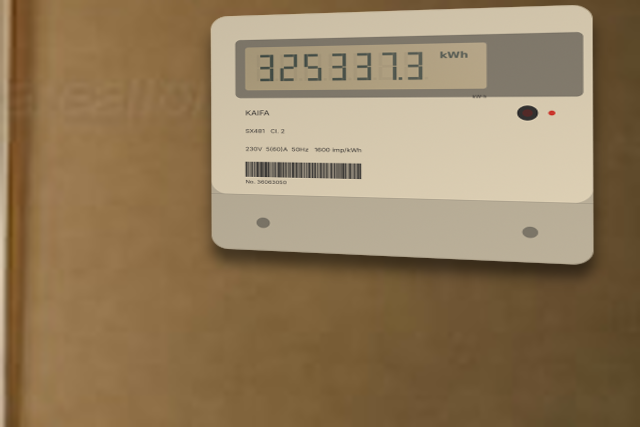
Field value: 325337.3; kWh
